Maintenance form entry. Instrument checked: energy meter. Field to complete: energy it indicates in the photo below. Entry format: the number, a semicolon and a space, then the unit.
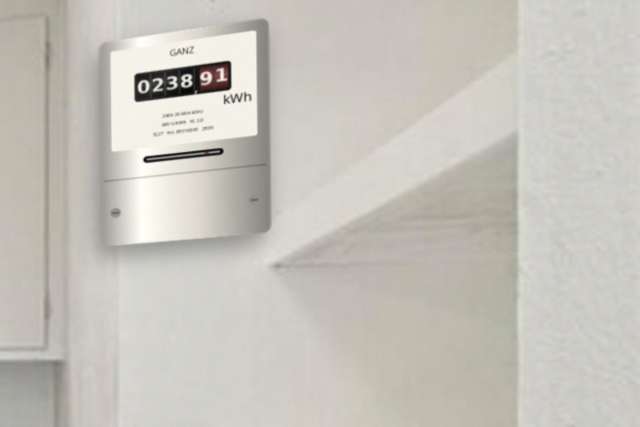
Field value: 238.91; kWh
